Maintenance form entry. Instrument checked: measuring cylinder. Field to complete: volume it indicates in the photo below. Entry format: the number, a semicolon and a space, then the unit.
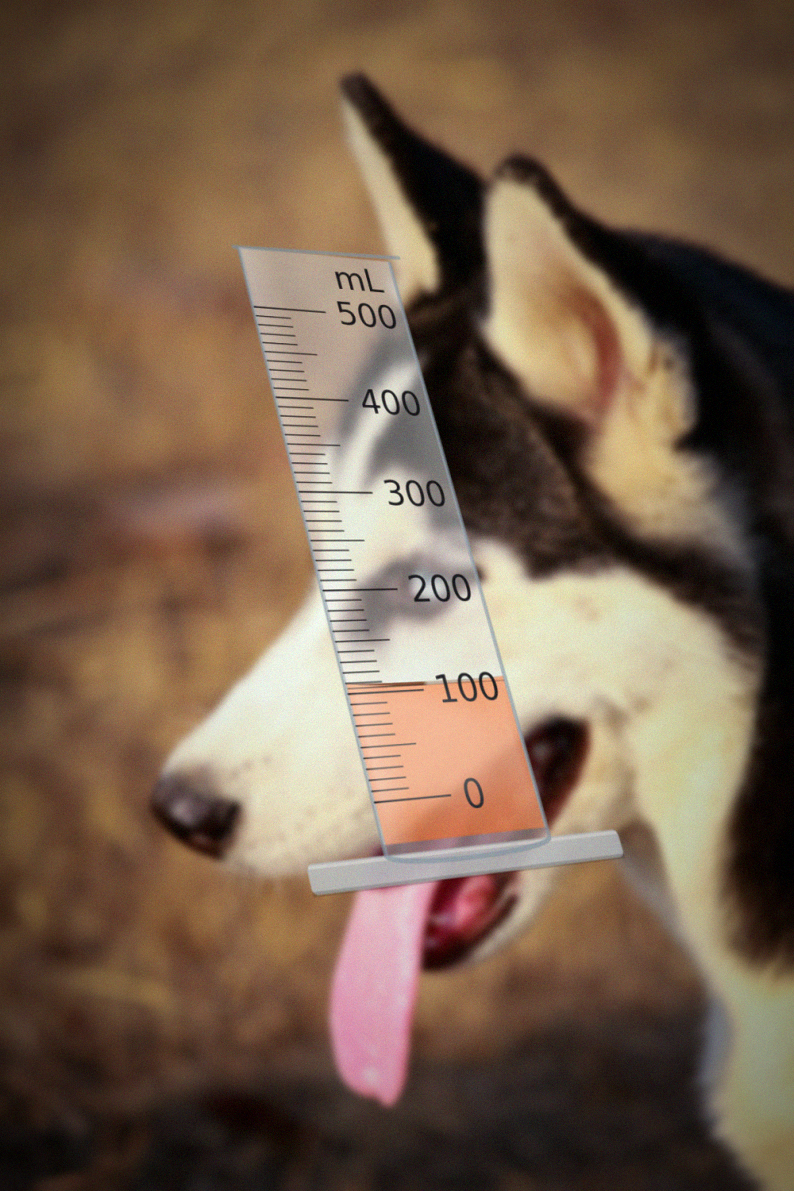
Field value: 105; mL
